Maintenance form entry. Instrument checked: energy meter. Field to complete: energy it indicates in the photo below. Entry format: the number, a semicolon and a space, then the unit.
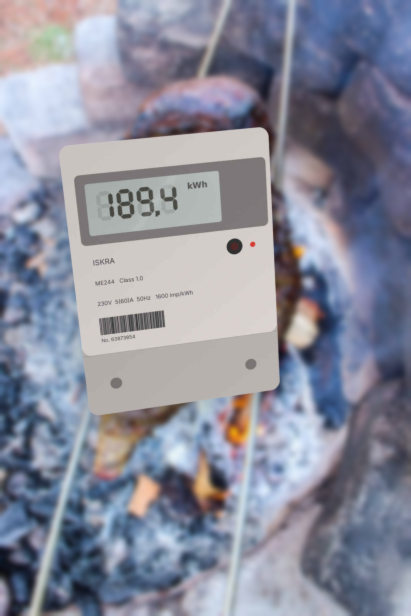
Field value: 189.4; kWh
